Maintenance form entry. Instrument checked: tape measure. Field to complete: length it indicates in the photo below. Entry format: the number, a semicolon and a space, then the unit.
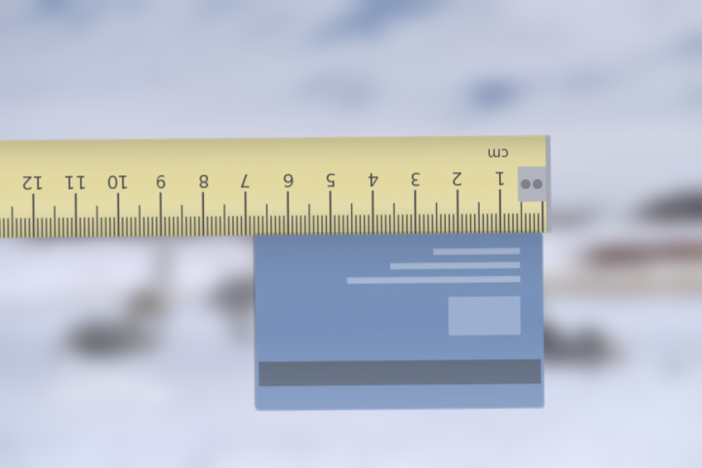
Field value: 6.8; cm
